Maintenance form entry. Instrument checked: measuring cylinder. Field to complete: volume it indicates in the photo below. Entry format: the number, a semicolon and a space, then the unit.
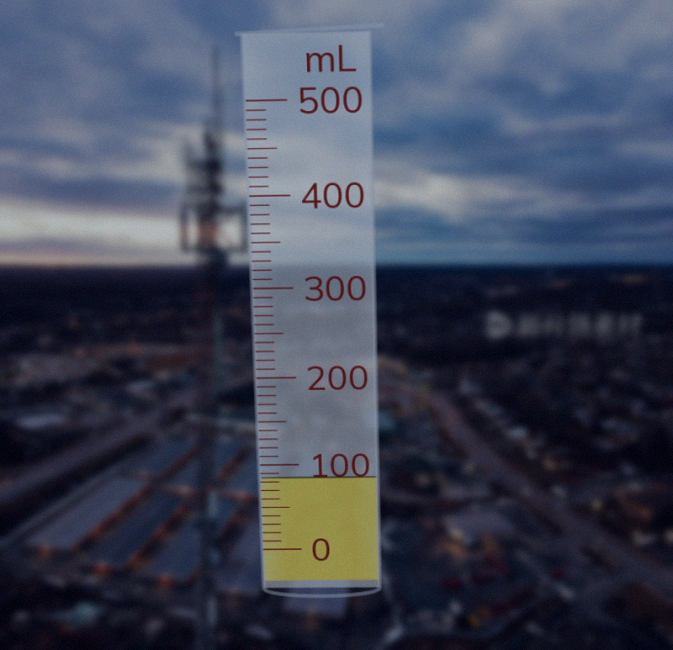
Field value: 85; mL
